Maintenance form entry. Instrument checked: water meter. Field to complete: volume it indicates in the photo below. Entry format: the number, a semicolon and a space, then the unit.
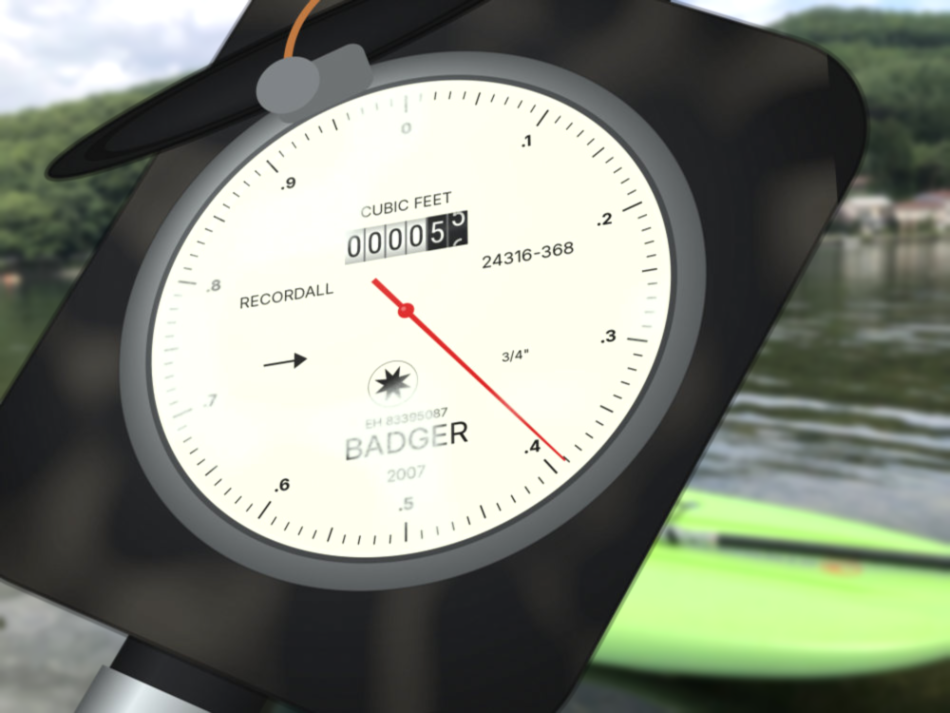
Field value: 55.39; ft³
